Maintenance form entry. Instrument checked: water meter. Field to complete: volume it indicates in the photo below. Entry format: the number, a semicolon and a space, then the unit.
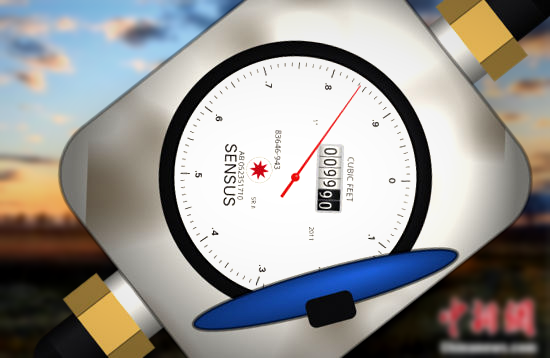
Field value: 9989.84; ft³
